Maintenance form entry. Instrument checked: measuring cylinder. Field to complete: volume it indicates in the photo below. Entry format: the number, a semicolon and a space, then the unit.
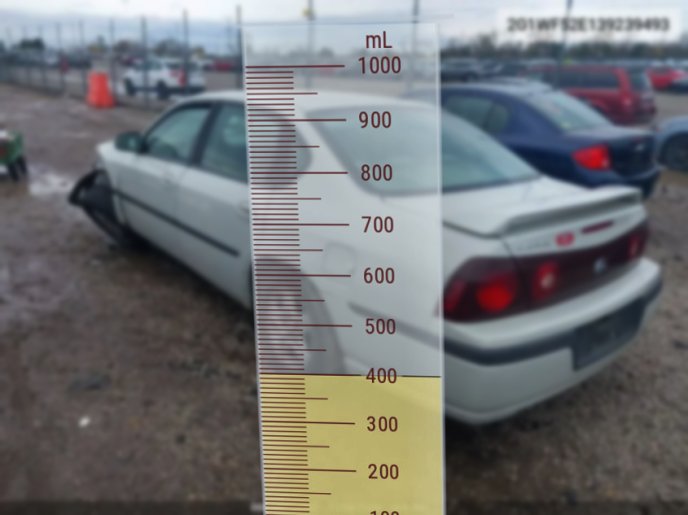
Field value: 400; mL
